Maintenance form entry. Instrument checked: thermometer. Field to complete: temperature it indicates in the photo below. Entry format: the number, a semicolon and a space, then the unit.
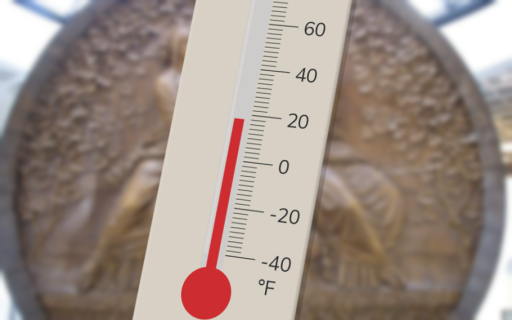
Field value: 18; °F
